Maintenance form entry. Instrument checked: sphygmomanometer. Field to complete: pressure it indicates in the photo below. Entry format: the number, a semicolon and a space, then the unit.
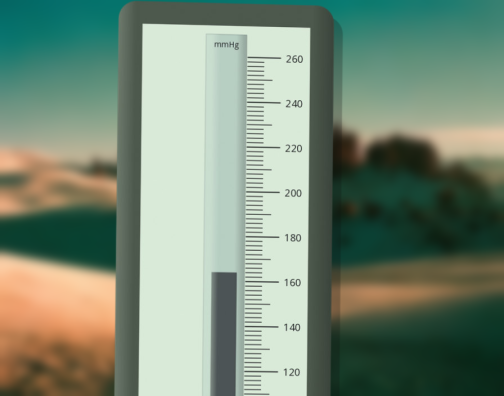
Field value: 164; mmHg
